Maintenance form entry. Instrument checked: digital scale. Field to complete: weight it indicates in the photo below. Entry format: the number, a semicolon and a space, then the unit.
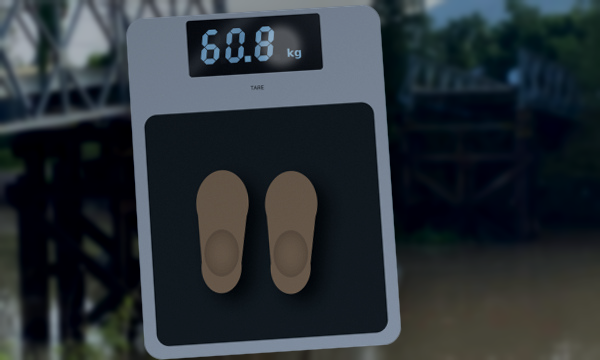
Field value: 60.8; kg
